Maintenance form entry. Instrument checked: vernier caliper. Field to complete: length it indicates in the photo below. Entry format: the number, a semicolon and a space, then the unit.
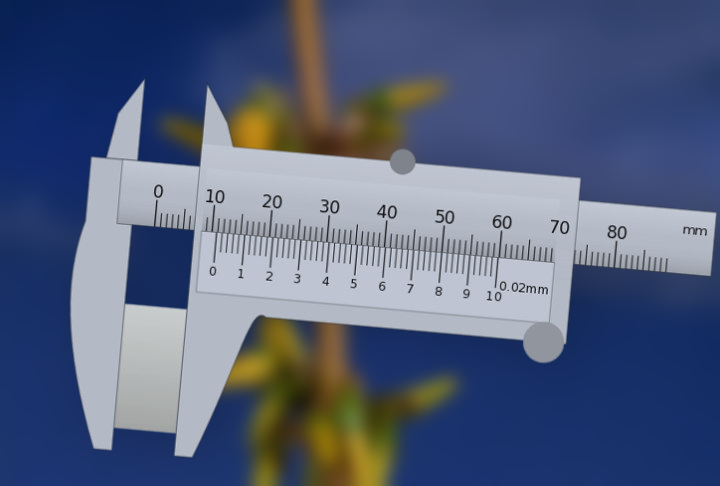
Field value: 10.8; mm
